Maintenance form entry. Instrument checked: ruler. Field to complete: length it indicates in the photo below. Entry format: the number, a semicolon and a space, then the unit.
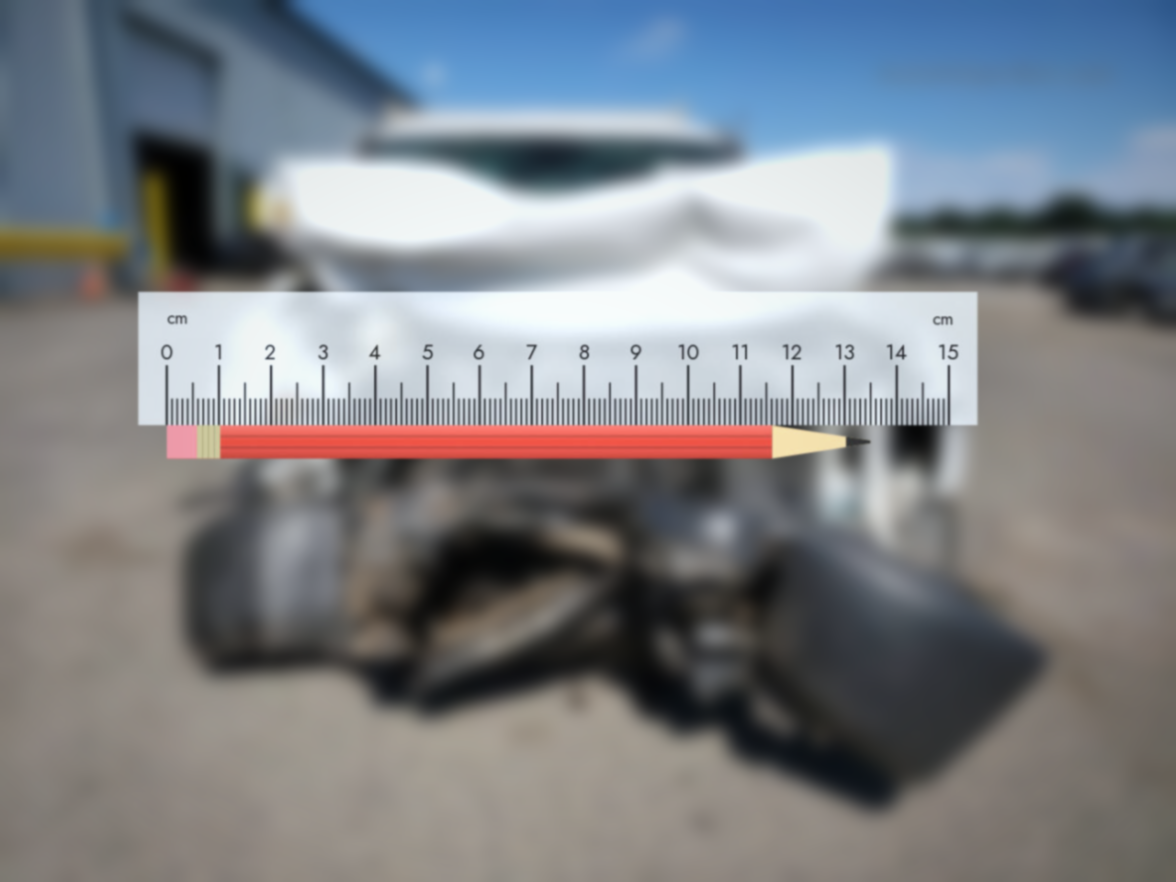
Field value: 13.5; cm
